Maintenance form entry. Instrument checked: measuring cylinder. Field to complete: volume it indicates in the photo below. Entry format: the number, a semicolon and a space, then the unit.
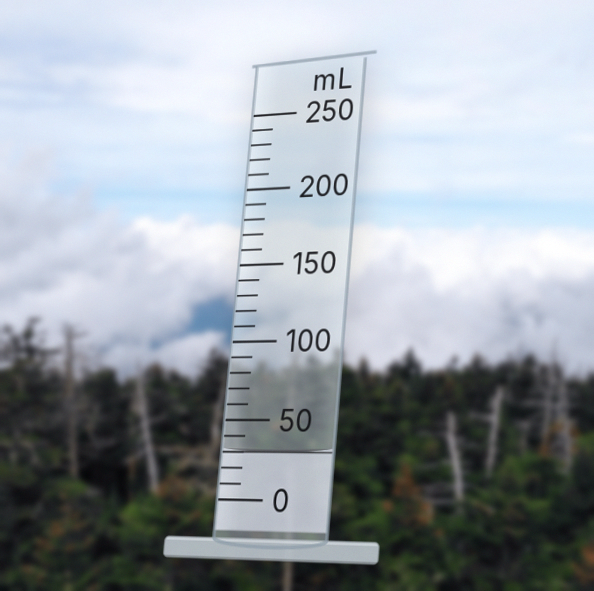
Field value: 30; mL
